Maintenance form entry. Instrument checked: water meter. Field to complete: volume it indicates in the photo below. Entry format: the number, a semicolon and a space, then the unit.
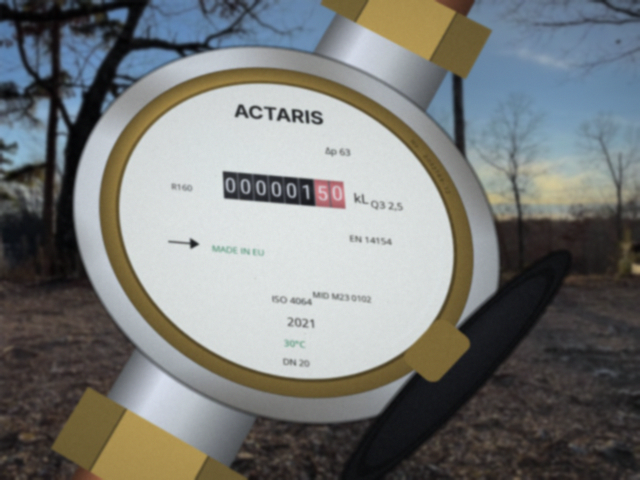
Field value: 1.50; kL
